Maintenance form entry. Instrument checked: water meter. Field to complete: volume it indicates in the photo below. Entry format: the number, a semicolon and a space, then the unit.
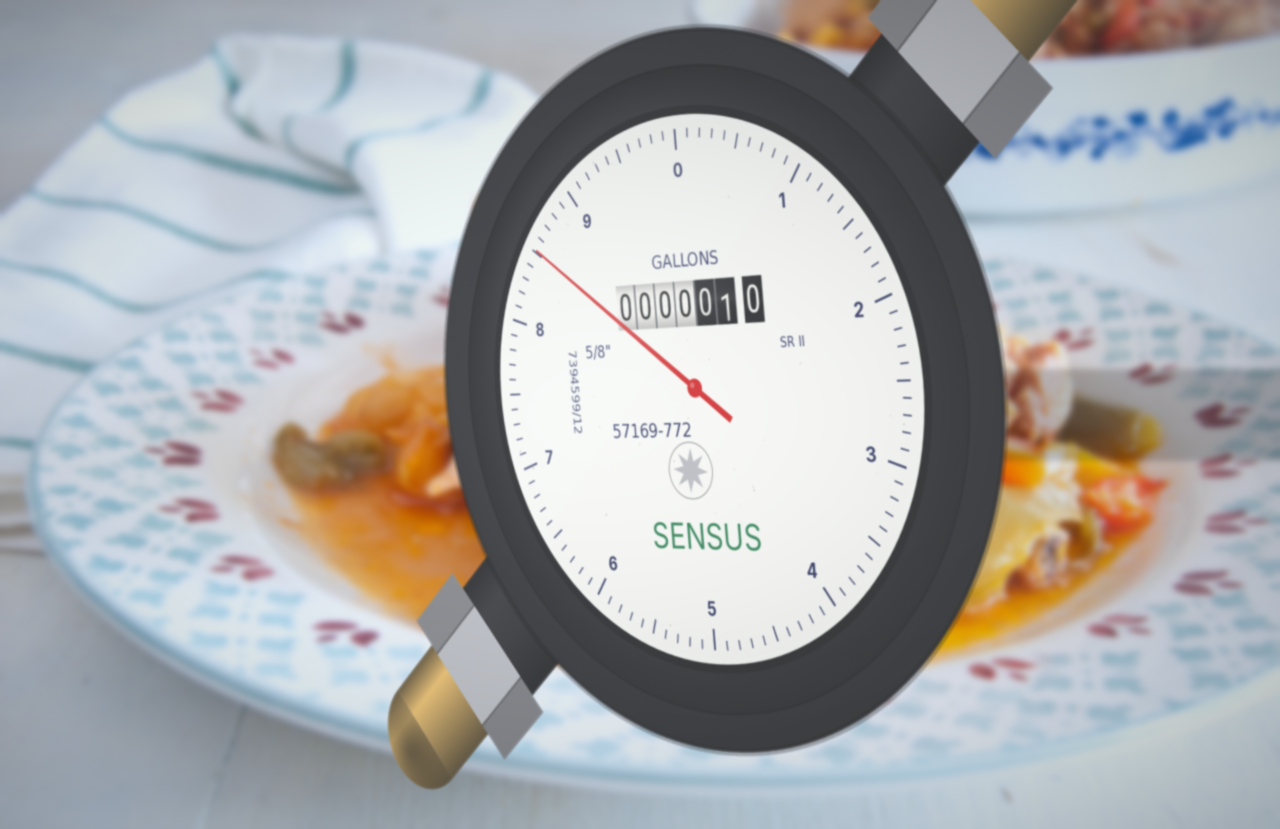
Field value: 8.5; gal
